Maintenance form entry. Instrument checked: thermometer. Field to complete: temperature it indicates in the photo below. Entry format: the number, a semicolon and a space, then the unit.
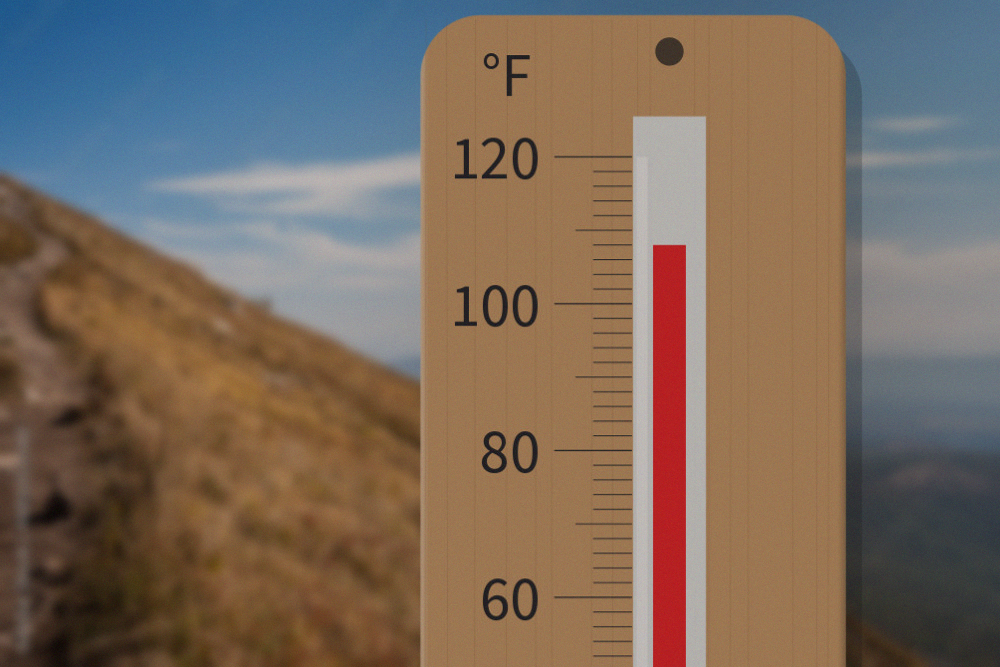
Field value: 108; °F
